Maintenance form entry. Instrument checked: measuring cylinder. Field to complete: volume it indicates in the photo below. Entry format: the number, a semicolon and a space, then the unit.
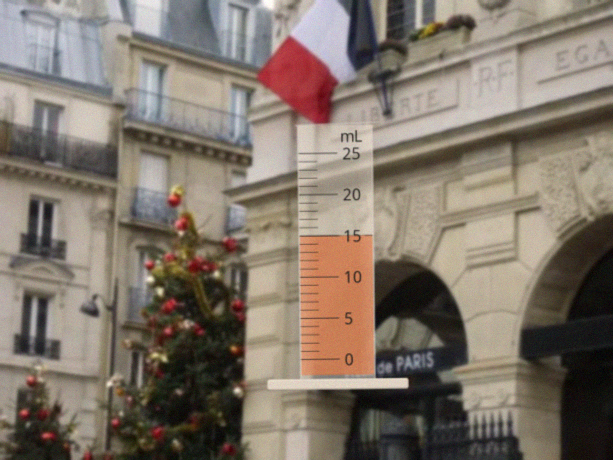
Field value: 15; mL
